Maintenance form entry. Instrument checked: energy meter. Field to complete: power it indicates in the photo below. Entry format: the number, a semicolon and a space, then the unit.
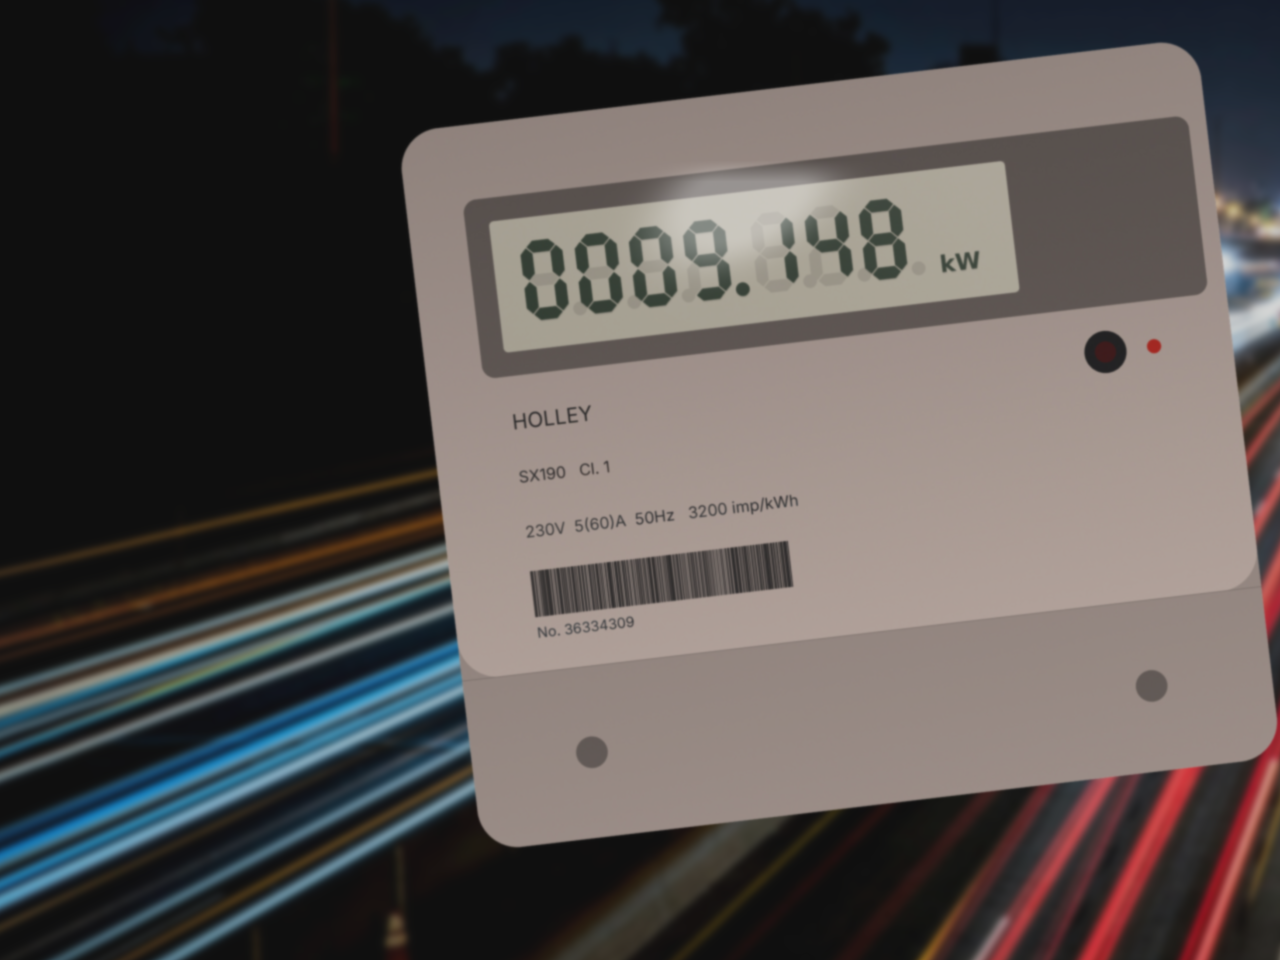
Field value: 9.148; kW
